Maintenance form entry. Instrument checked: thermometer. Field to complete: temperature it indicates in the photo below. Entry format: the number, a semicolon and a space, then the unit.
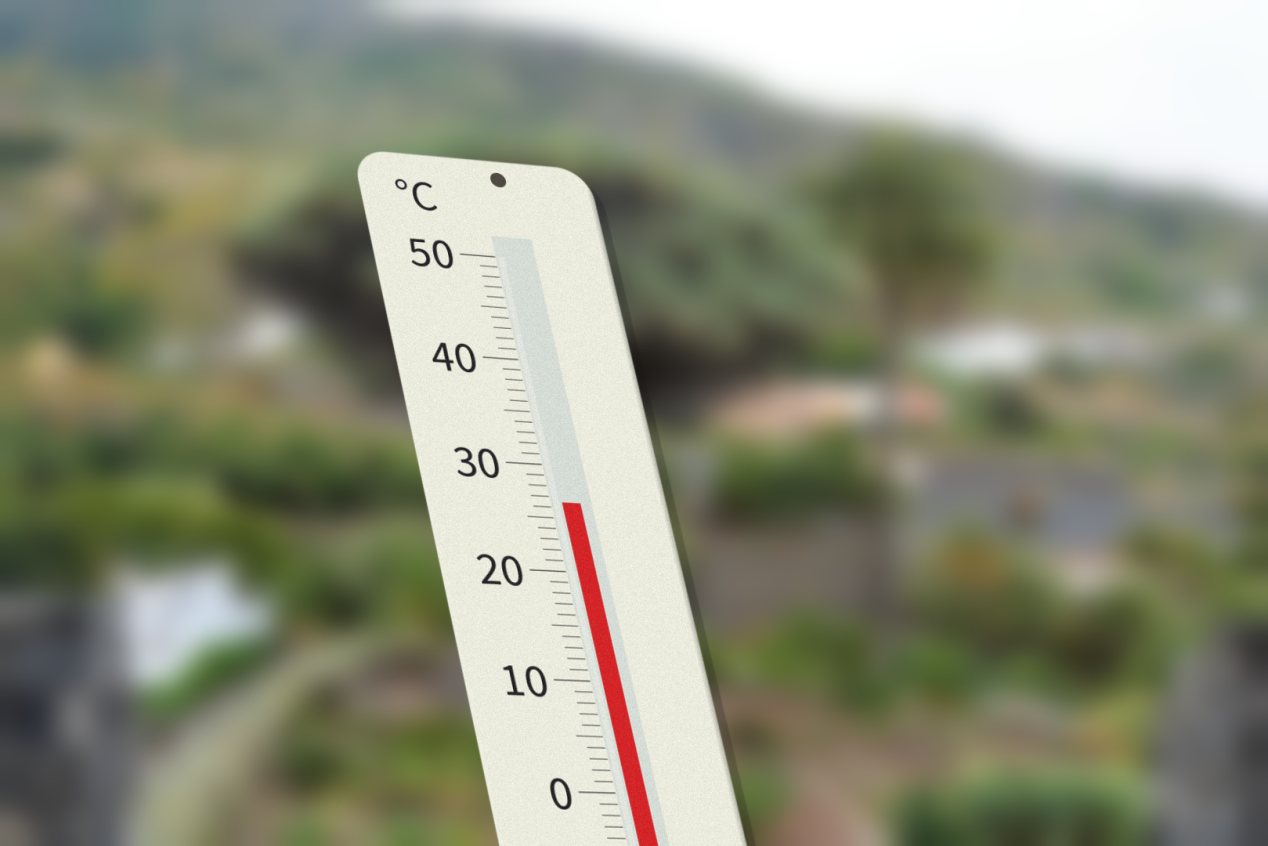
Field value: 26.5; °C
